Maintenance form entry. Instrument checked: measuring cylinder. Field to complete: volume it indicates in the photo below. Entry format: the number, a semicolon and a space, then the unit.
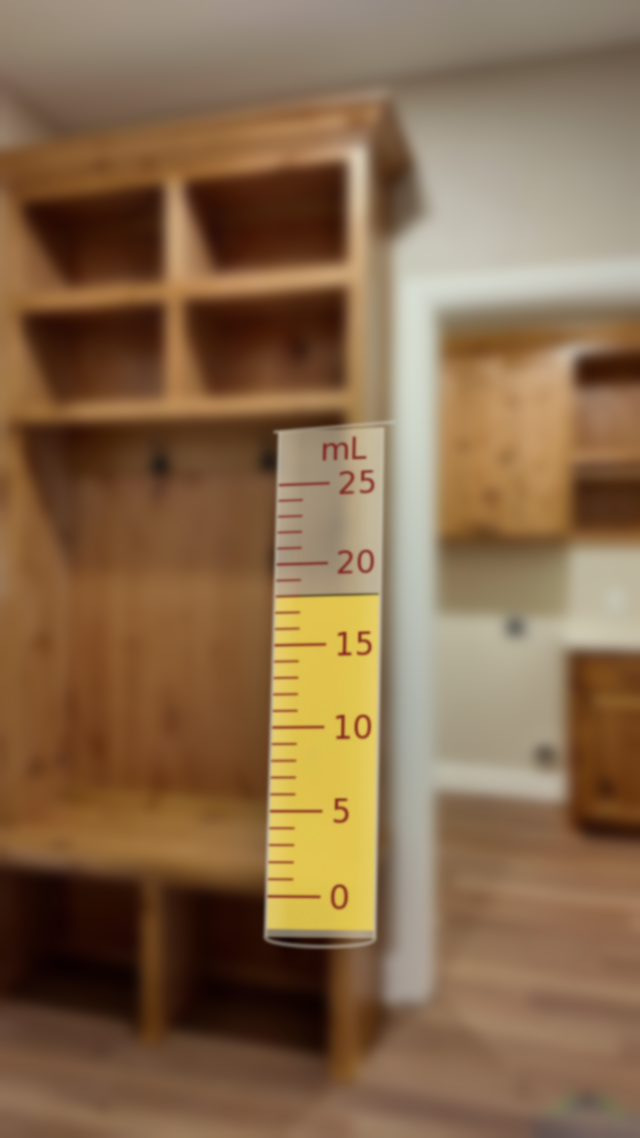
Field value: 18; mL
